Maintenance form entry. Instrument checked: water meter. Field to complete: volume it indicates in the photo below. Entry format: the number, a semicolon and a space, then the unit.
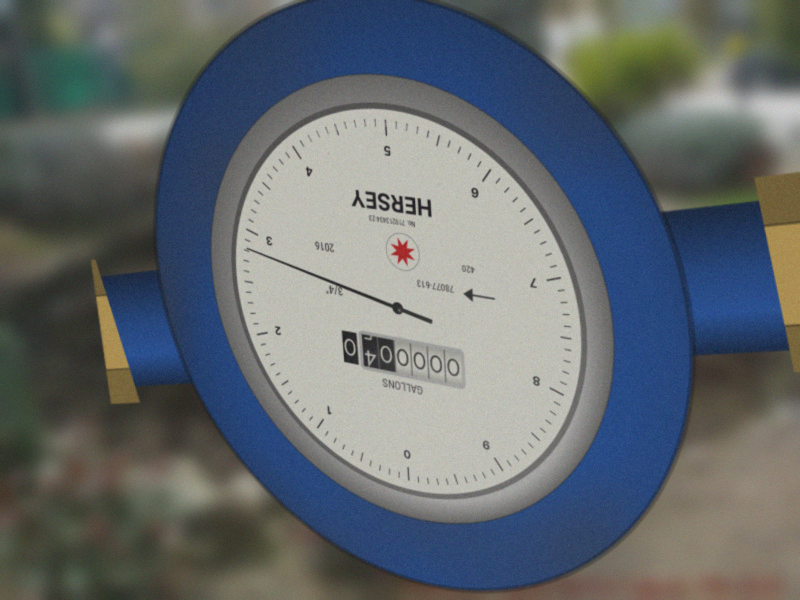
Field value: 42.8; gal
